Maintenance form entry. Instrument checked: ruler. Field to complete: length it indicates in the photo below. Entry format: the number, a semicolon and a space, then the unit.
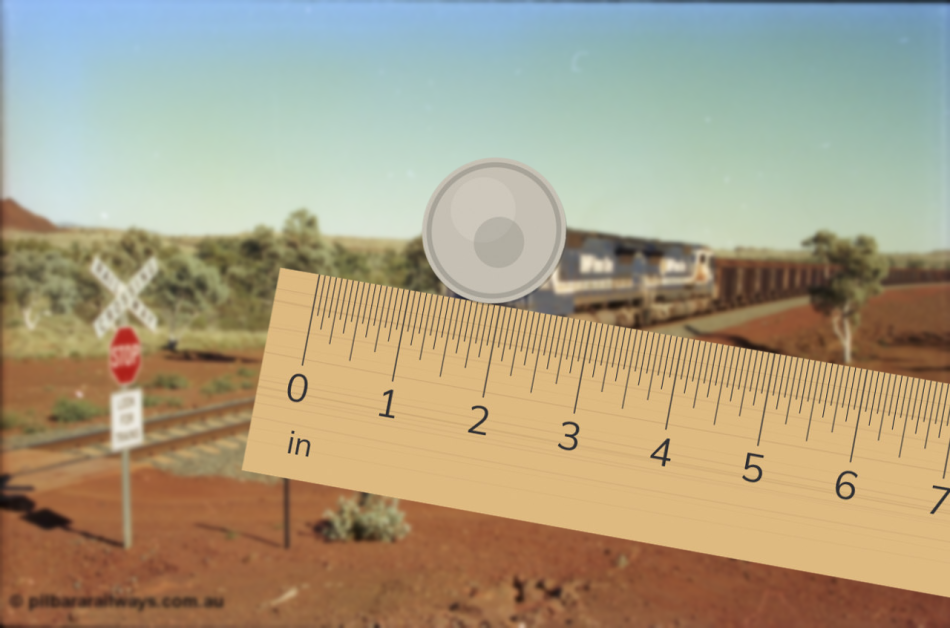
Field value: 1.5625; in
